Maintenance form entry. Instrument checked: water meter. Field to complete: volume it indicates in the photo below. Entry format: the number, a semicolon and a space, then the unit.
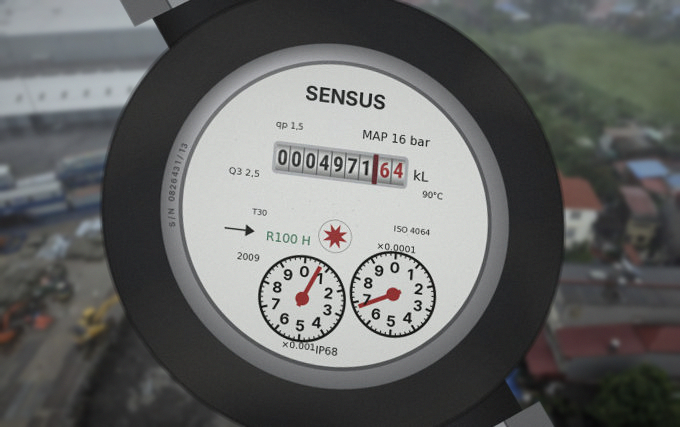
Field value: 4971.6406; kL
